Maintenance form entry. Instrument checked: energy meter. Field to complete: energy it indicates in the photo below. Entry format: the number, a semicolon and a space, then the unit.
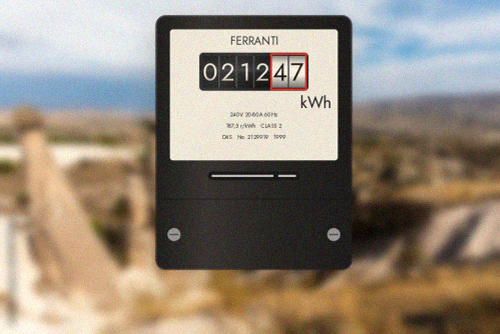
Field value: 212.47; kWh
